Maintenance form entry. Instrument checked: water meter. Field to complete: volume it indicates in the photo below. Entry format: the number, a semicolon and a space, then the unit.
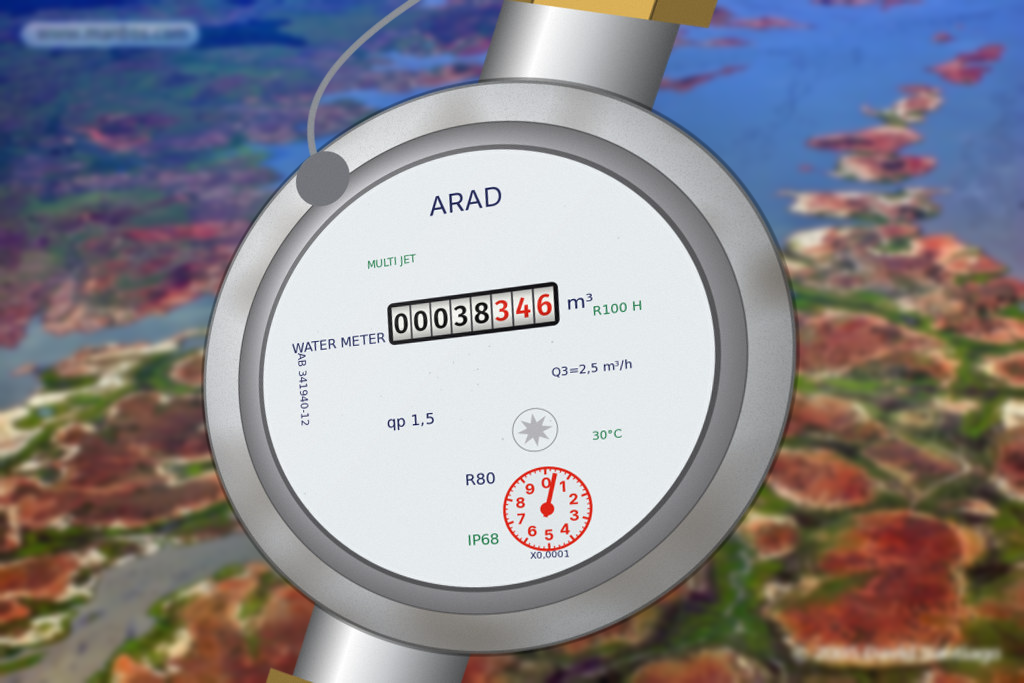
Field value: 38.3460; m³
